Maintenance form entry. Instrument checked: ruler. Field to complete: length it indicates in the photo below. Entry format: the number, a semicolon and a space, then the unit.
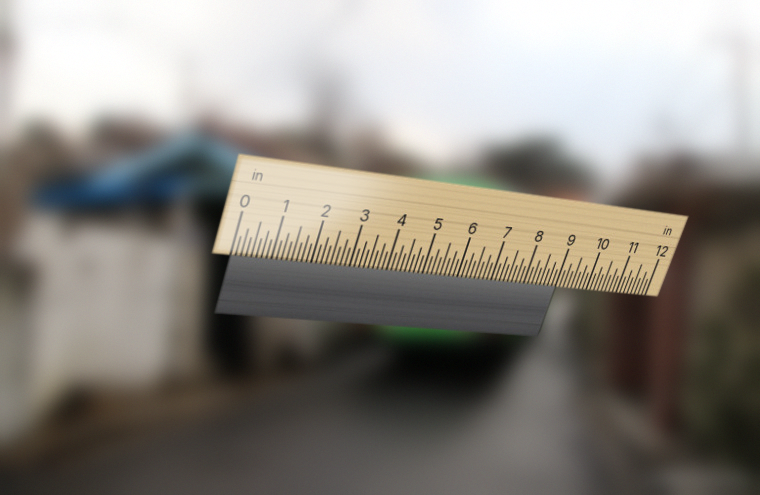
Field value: 9; in
